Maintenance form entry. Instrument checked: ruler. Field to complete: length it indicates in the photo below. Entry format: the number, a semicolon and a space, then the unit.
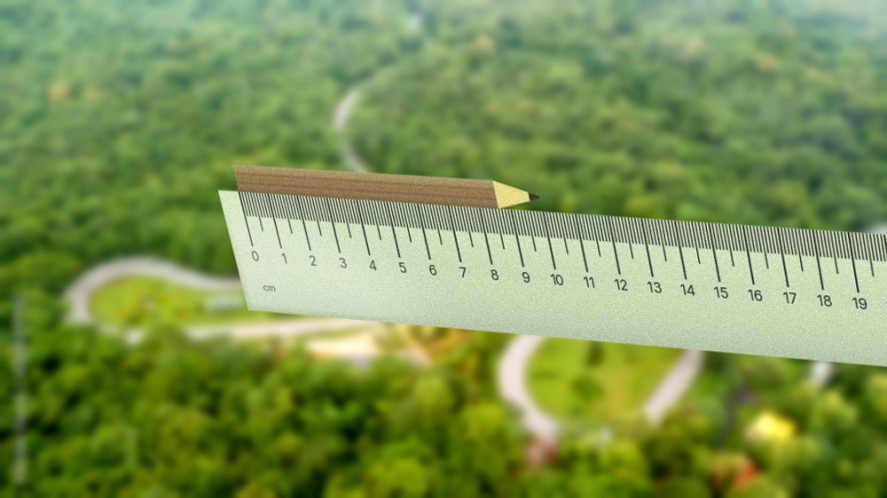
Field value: 10; cm
